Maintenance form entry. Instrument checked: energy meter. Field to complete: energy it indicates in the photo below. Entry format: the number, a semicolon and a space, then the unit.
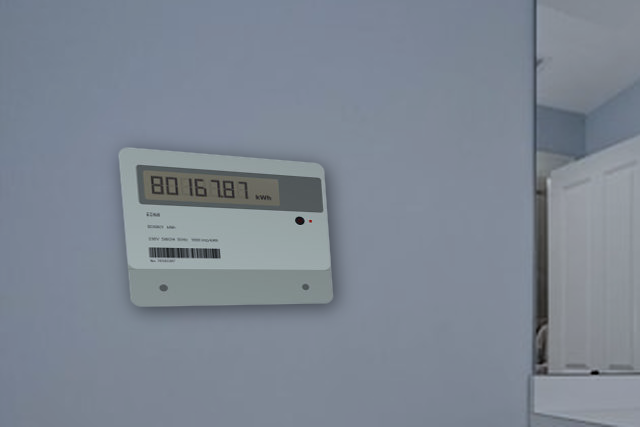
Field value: 80167.87; kWh
